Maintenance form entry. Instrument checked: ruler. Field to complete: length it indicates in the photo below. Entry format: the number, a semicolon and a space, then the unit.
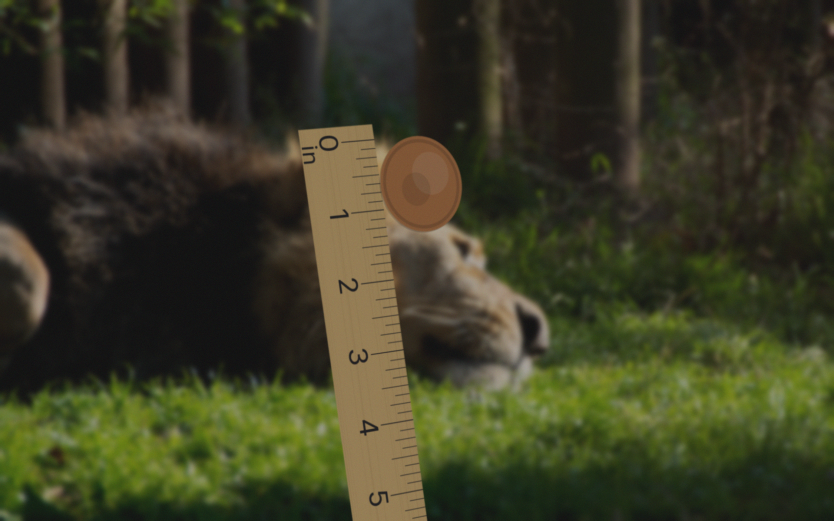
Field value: 1.375; in
